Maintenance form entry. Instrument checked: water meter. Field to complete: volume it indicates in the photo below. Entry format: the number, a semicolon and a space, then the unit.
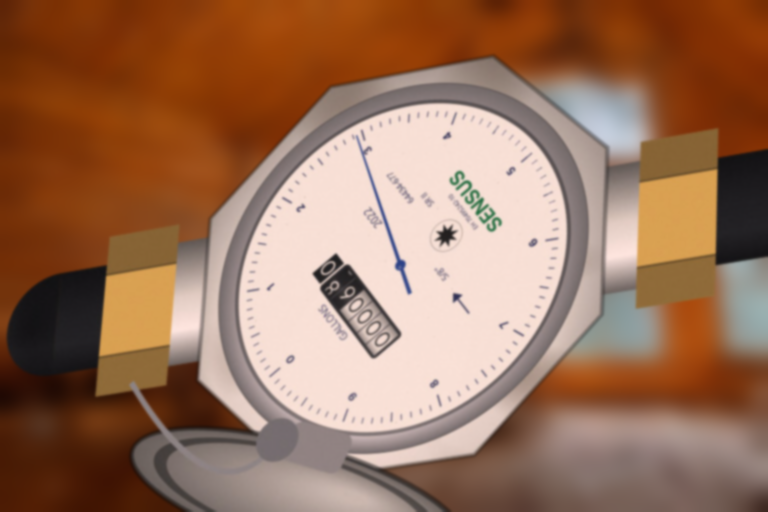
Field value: 682.9; gal
